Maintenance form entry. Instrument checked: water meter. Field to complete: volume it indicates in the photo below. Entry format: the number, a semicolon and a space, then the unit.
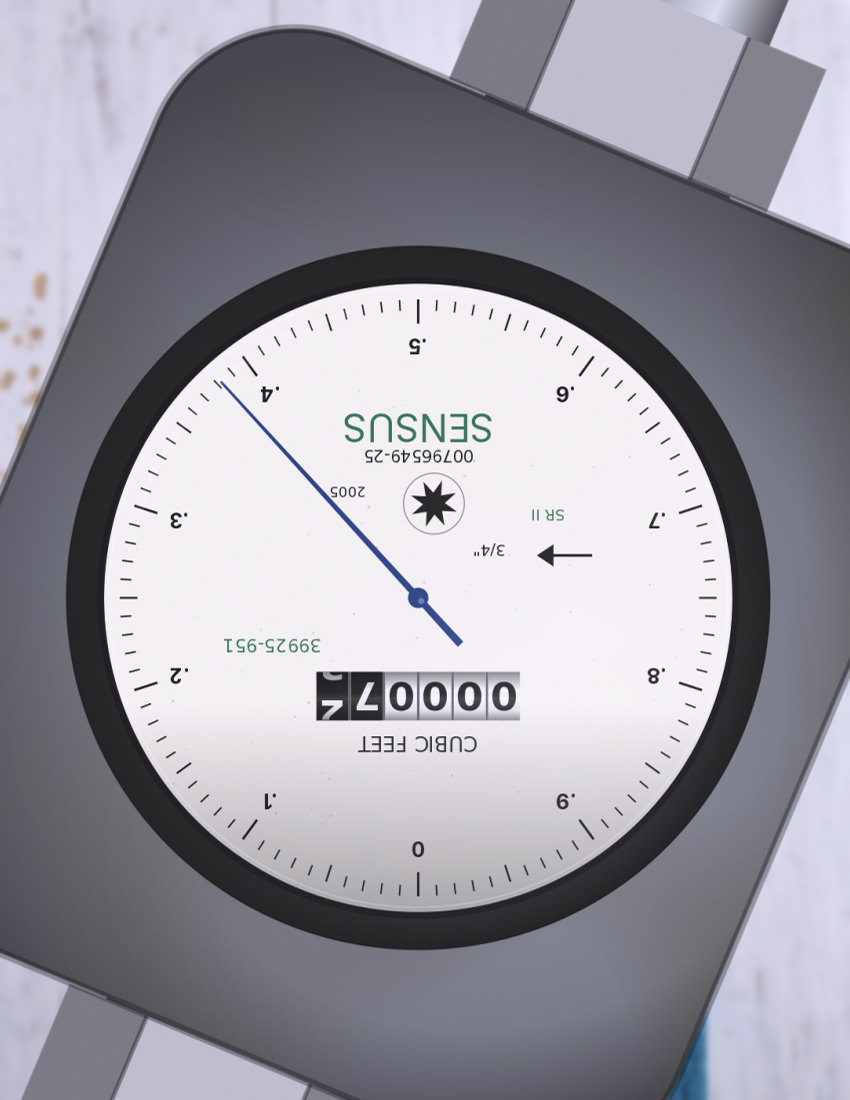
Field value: 72.38; ft³
